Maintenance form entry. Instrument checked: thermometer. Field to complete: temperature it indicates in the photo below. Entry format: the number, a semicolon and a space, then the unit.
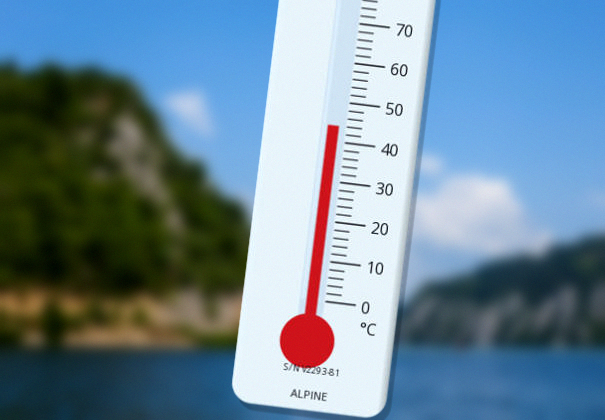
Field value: 44; °C
